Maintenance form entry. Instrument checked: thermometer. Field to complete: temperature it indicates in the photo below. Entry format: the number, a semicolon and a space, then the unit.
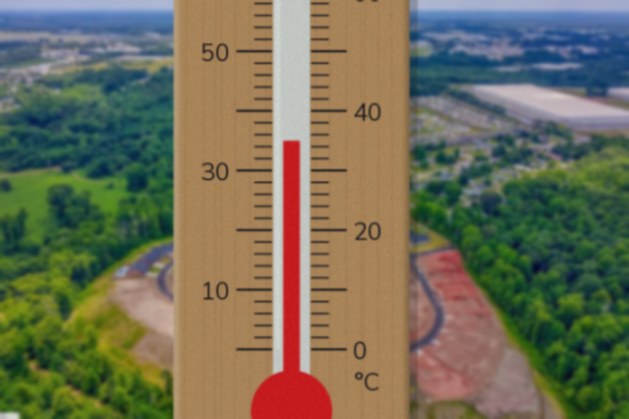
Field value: 35; °C
